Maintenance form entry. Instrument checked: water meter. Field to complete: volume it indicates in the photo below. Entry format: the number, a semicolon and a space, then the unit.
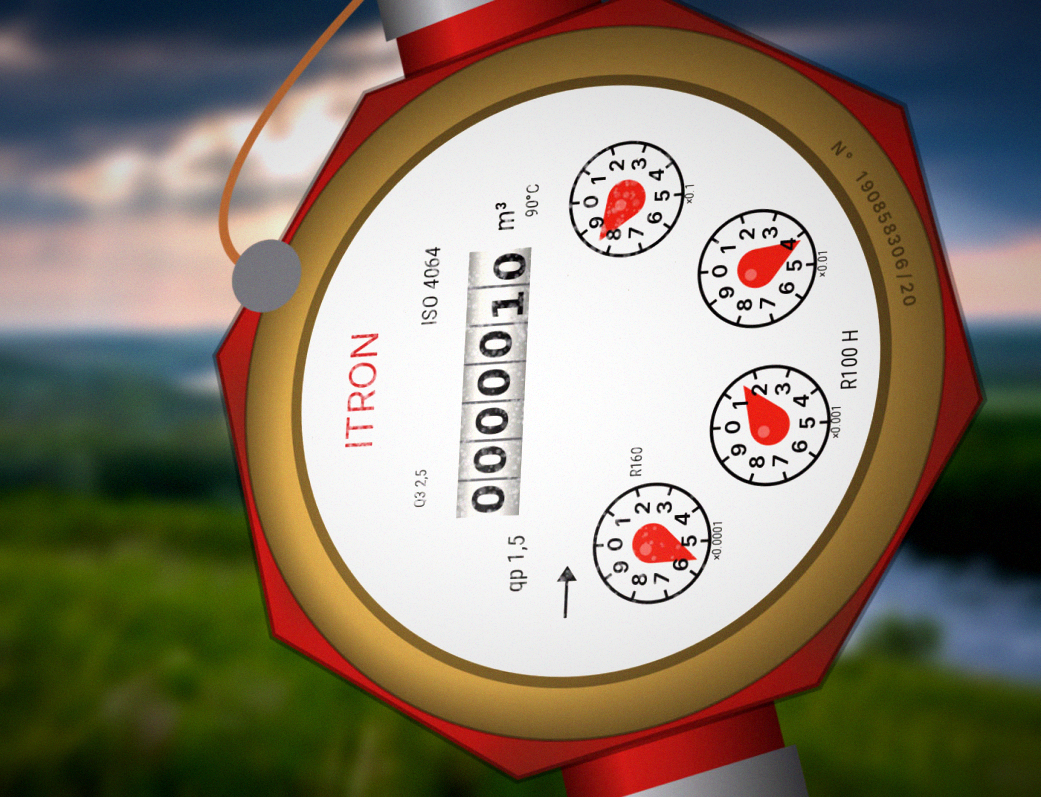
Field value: 9.8415; m³
